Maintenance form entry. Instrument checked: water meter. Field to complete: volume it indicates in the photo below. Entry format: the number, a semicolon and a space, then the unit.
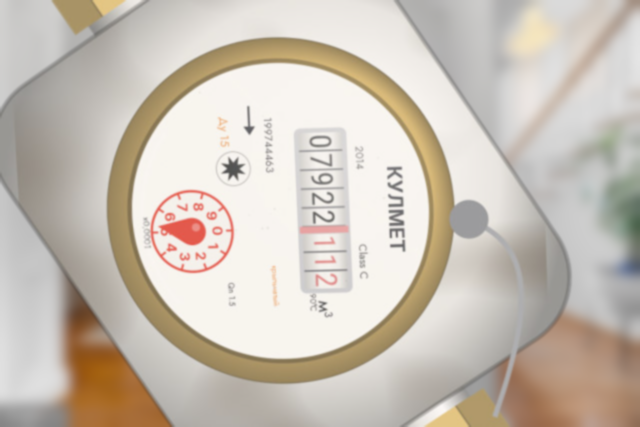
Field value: 7922.1125; m³
